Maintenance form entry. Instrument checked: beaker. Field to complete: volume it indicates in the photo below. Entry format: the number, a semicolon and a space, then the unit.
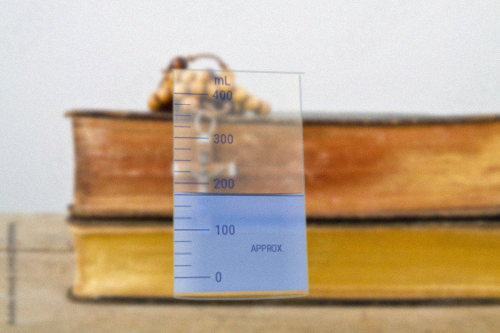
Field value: 175; mL
